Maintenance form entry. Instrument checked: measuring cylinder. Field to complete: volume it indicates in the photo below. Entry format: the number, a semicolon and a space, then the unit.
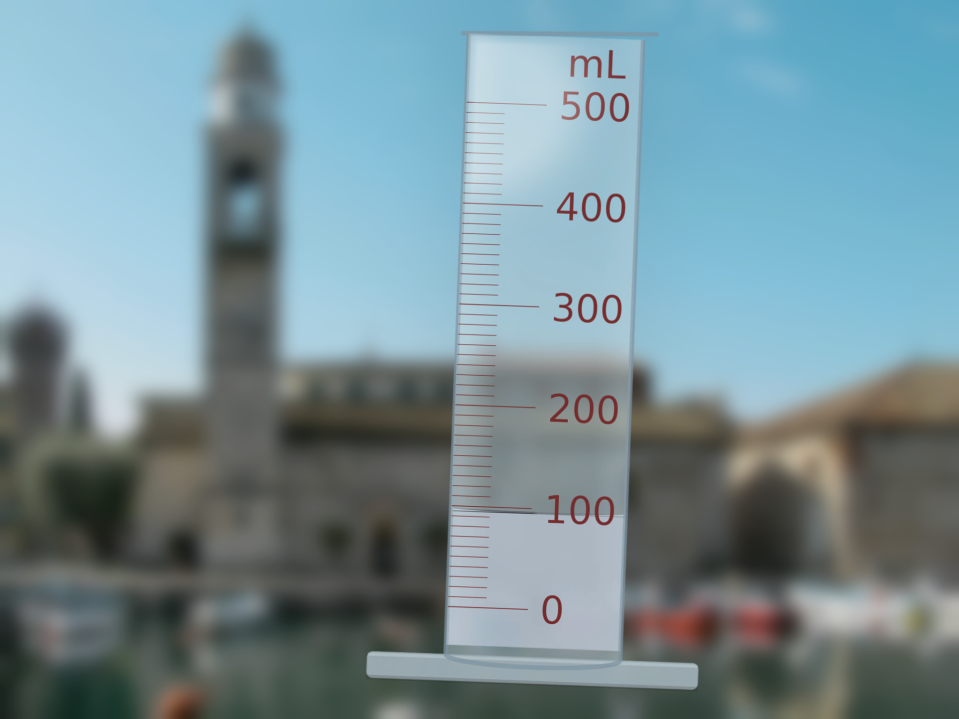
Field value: 95; mL
